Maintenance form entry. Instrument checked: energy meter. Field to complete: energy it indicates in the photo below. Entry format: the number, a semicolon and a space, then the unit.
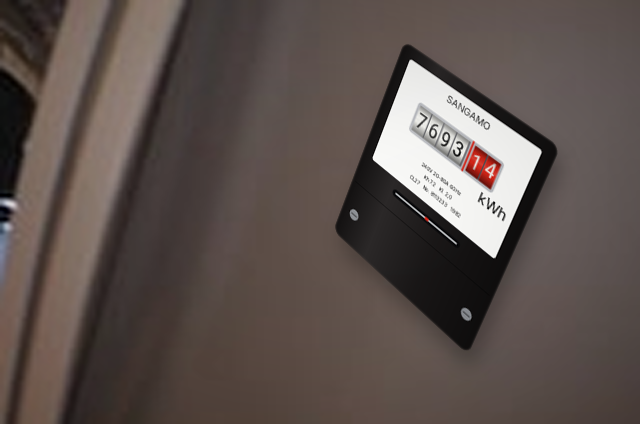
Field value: 7693.14; kWh
